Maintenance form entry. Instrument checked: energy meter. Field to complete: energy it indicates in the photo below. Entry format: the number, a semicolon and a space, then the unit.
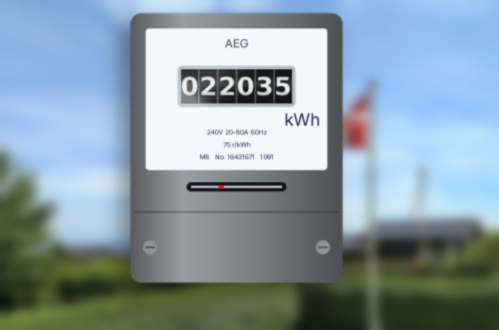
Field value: 22035; kWh
